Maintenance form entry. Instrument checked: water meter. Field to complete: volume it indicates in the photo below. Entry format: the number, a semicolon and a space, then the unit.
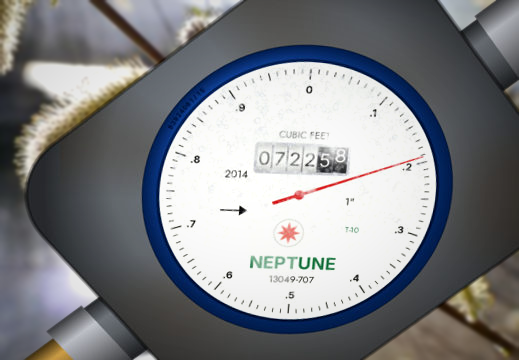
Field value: 72258.19; ft³
